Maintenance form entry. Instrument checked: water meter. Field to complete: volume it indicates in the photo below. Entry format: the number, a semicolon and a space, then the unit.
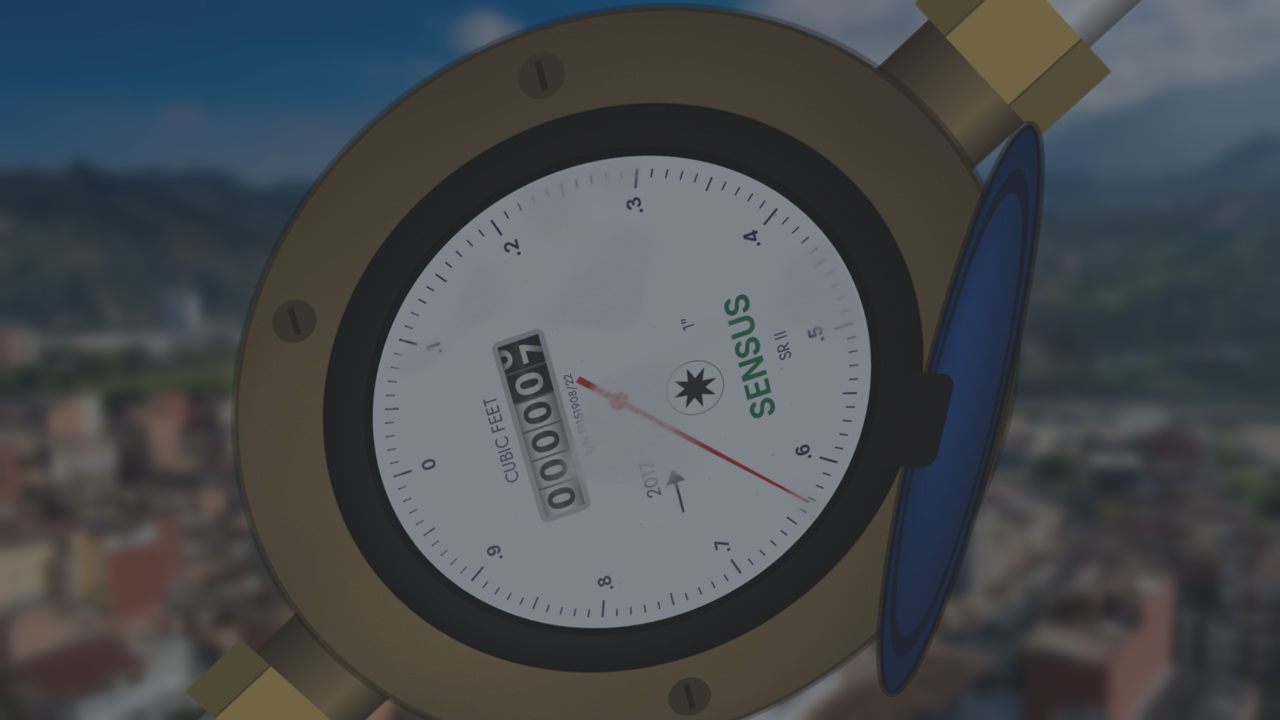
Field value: 6.63; ft³
